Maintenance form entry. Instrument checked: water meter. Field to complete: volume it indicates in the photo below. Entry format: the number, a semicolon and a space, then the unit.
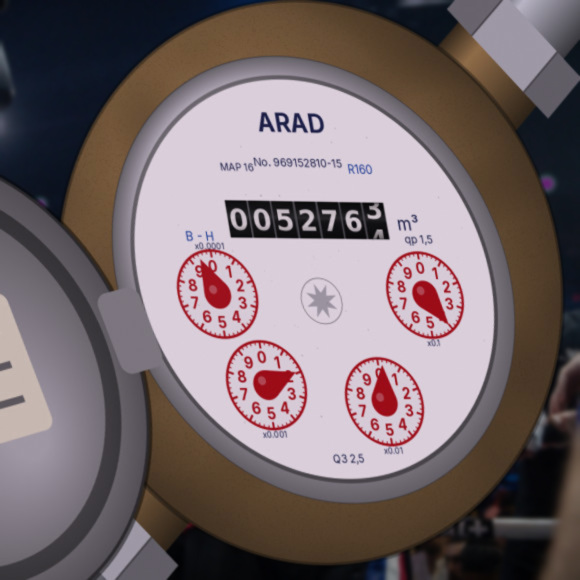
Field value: 52763.4019; m³
